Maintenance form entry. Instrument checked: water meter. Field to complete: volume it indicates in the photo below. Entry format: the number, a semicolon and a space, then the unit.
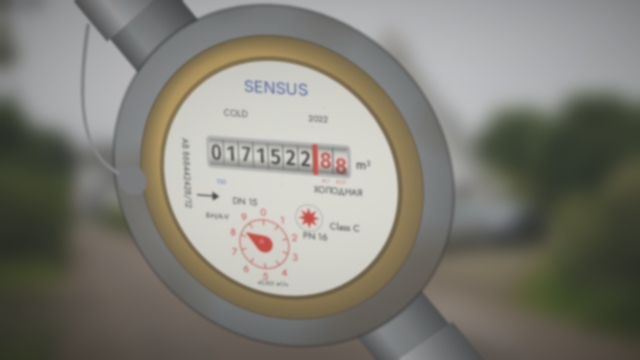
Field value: 171522.878; m³
